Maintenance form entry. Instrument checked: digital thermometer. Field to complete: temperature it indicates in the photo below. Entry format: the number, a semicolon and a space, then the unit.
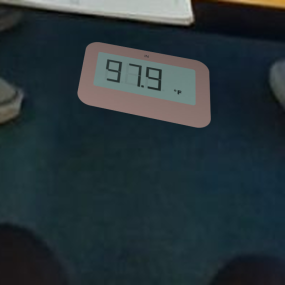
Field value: 97.9; °F
